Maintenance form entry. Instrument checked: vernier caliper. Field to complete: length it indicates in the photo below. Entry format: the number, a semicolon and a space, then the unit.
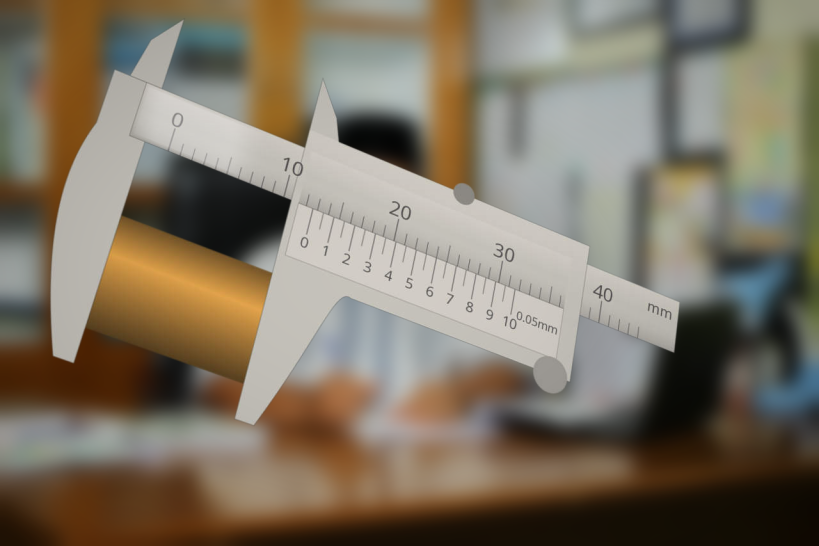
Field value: 12.6; mm
